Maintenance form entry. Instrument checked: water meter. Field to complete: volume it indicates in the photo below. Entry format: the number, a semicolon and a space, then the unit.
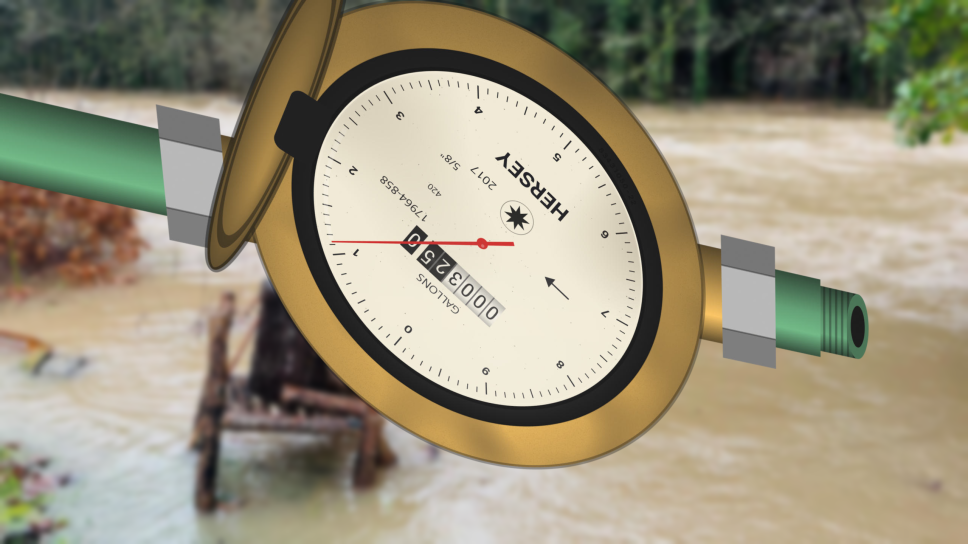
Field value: 3251.1; gal
